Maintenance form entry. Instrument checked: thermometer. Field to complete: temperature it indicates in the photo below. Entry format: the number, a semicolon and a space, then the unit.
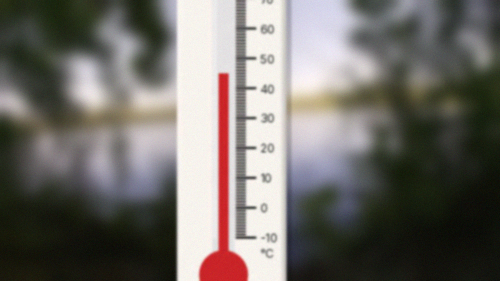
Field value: 45; °C
